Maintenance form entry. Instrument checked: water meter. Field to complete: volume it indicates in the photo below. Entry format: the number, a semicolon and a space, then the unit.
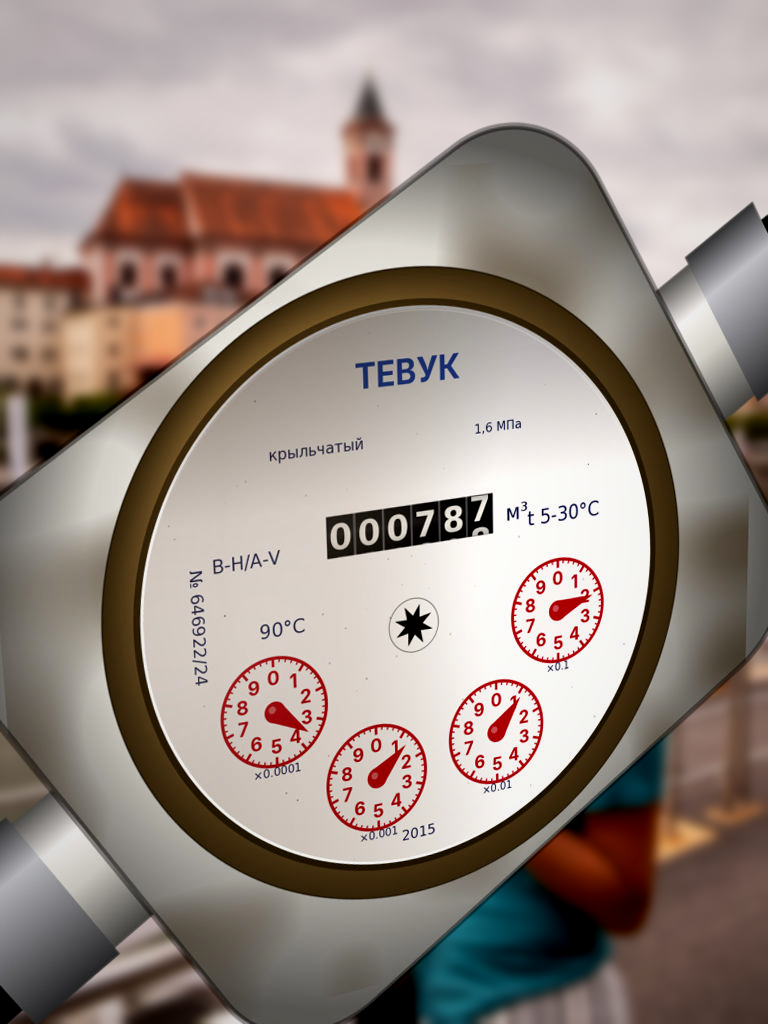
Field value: 787.2113; m³
